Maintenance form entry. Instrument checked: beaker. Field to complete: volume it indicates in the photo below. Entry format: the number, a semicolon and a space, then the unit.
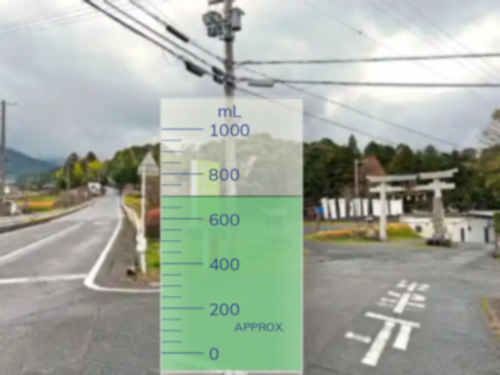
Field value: 700; mL
